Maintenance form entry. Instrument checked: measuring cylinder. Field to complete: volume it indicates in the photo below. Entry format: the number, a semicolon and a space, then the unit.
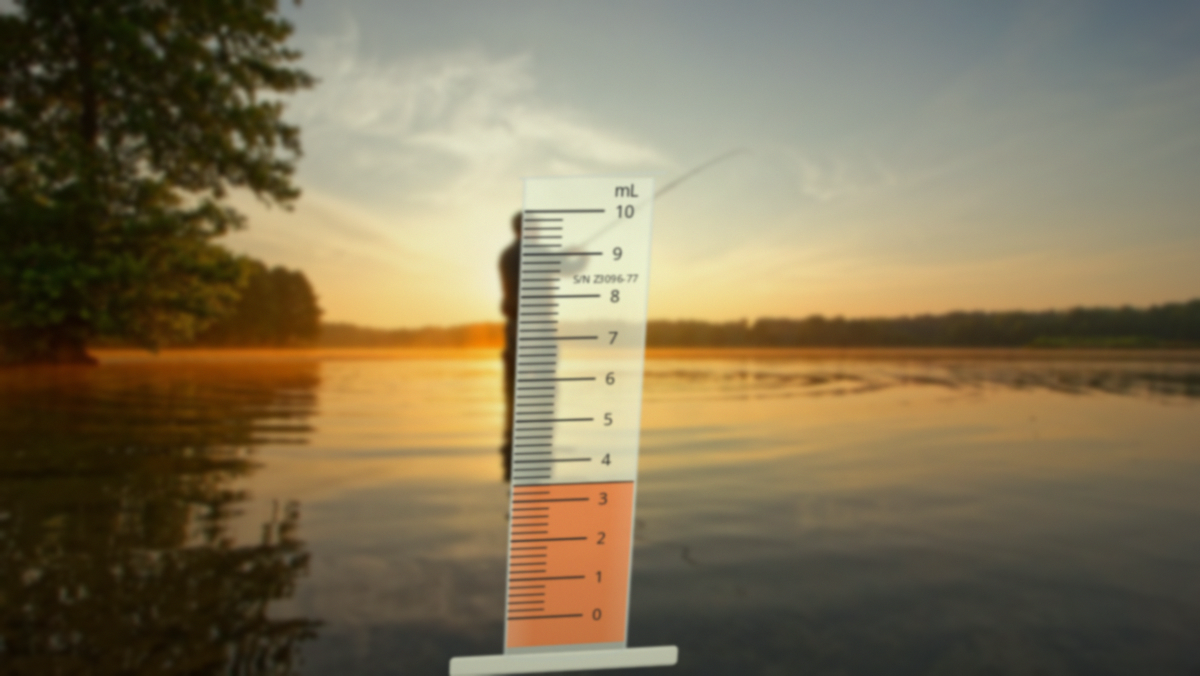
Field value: 3.4; mL
